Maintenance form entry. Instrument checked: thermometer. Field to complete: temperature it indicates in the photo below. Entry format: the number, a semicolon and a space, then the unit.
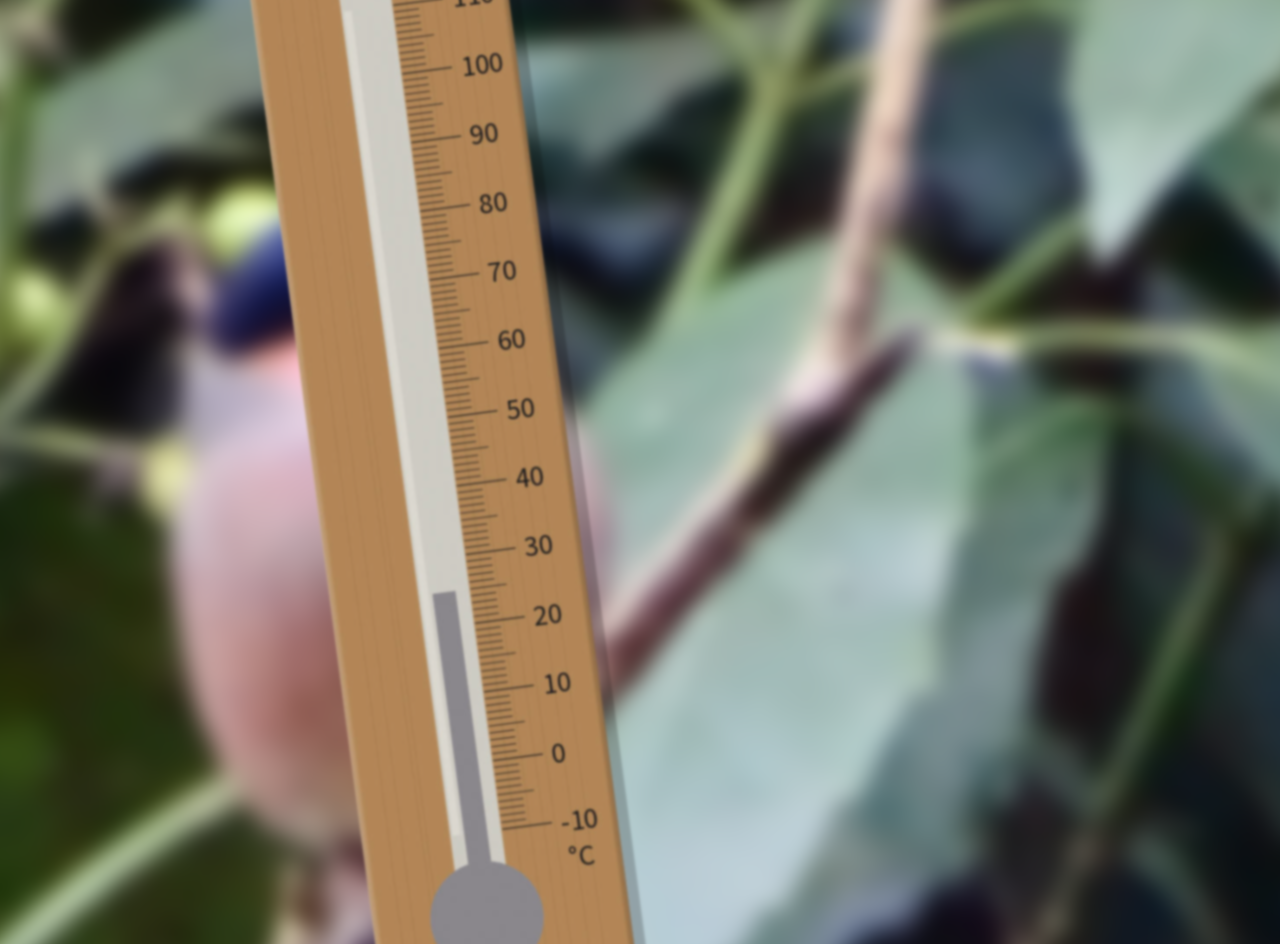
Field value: 25; °C
